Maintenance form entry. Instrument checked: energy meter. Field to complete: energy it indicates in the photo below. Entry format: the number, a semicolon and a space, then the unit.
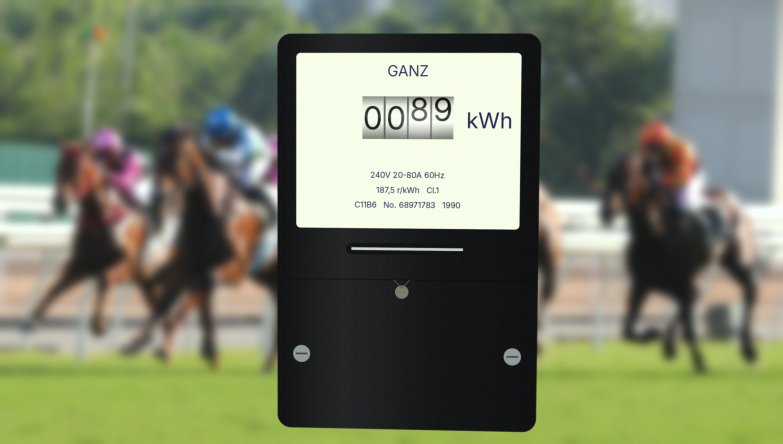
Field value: 89; kWh
